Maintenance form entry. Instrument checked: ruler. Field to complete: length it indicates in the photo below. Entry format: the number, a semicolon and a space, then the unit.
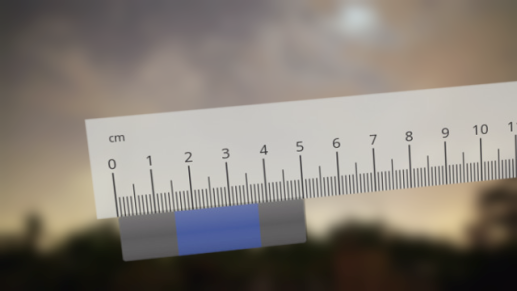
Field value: 5; cm
